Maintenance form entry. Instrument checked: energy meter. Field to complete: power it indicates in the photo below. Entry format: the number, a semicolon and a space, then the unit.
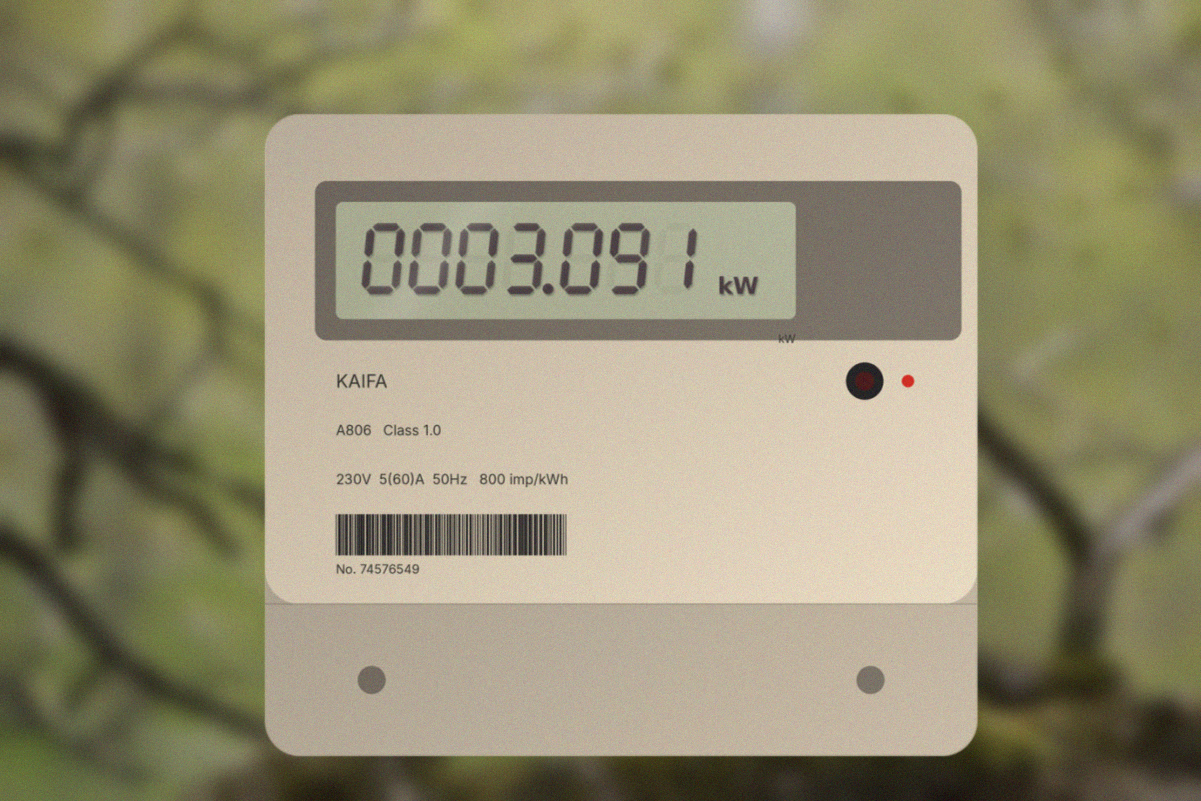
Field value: 3.091; kW
